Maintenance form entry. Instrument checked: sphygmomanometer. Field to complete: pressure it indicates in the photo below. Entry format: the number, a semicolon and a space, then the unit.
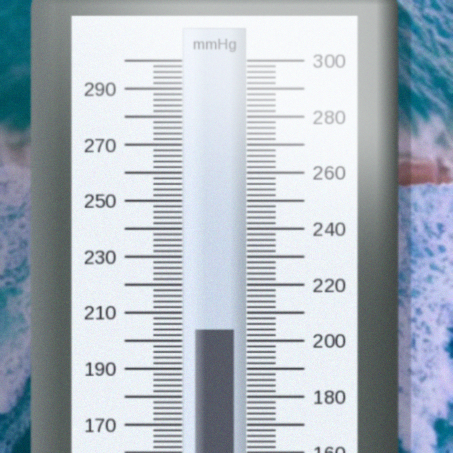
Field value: 204; mmHg
